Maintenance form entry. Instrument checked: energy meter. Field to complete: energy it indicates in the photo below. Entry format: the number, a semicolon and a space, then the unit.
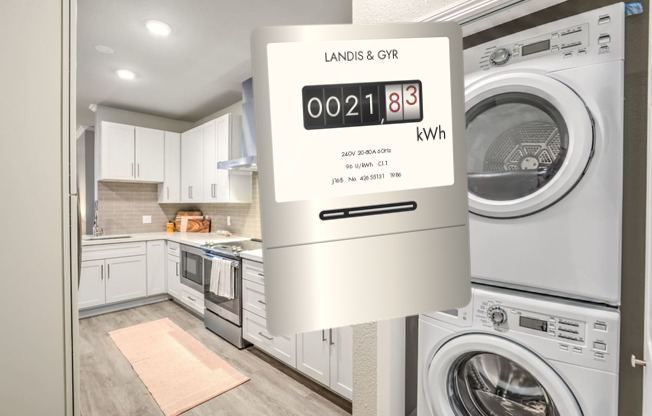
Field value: 21.83; kWh
